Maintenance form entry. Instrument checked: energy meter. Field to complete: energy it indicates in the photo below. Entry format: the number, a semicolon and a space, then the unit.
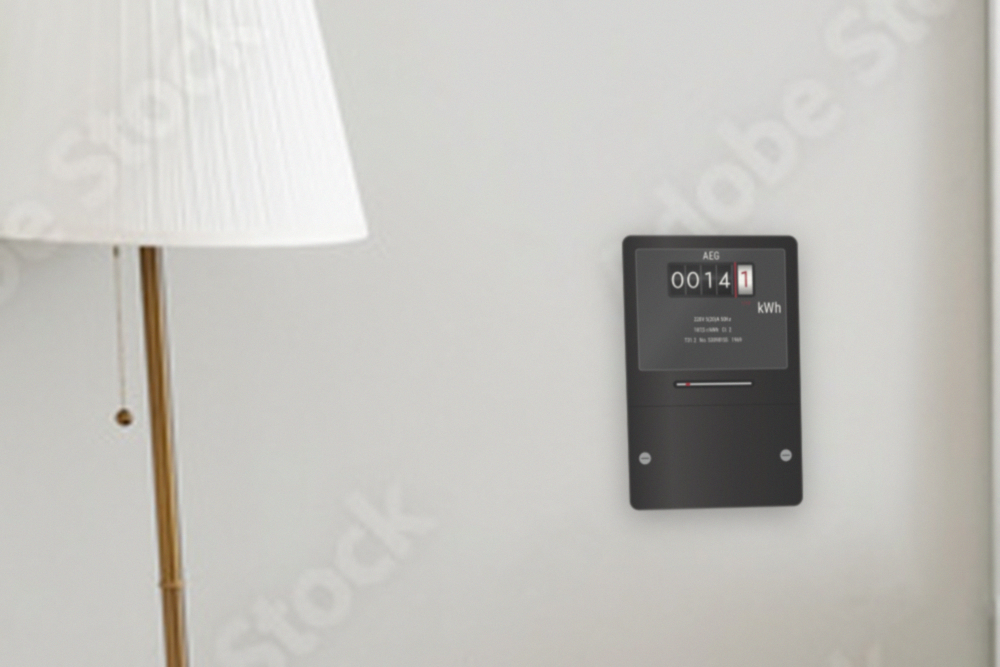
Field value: 14.1; kWh
